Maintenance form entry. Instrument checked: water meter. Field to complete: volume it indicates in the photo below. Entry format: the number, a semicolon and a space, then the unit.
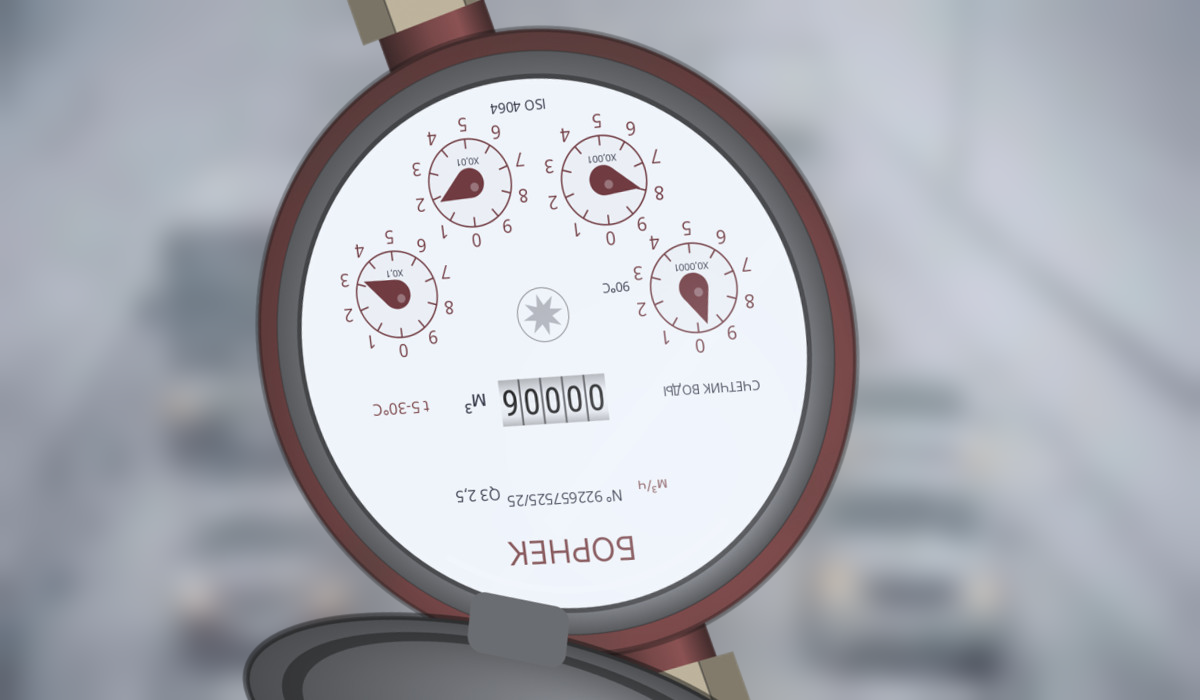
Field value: 6.3179; m³
